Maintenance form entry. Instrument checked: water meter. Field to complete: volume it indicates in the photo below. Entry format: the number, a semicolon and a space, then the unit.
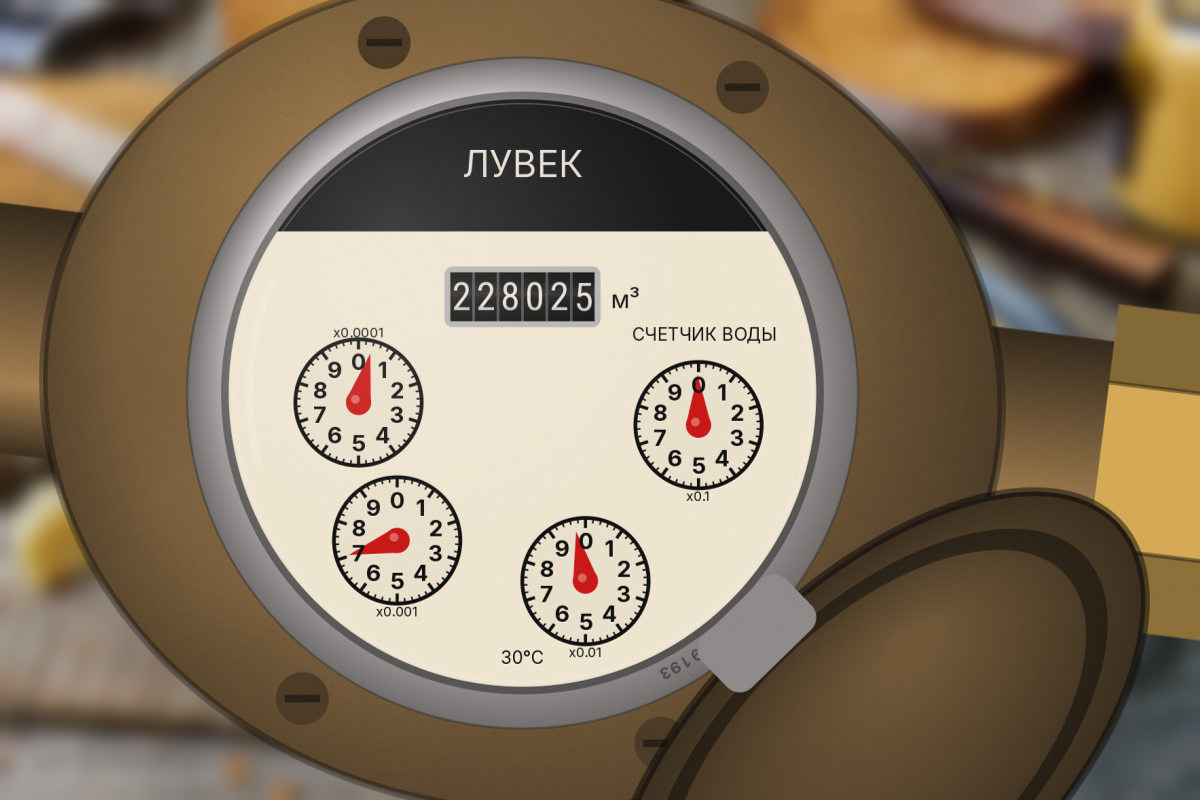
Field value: 228024.9970; m³
